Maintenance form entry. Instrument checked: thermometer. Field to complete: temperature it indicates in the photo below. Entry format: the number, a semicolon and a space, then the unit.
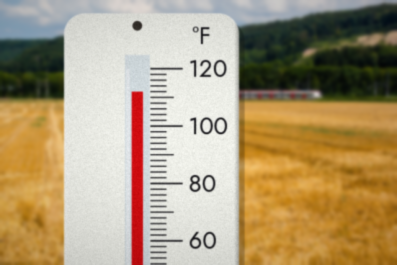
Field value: 112; °F
